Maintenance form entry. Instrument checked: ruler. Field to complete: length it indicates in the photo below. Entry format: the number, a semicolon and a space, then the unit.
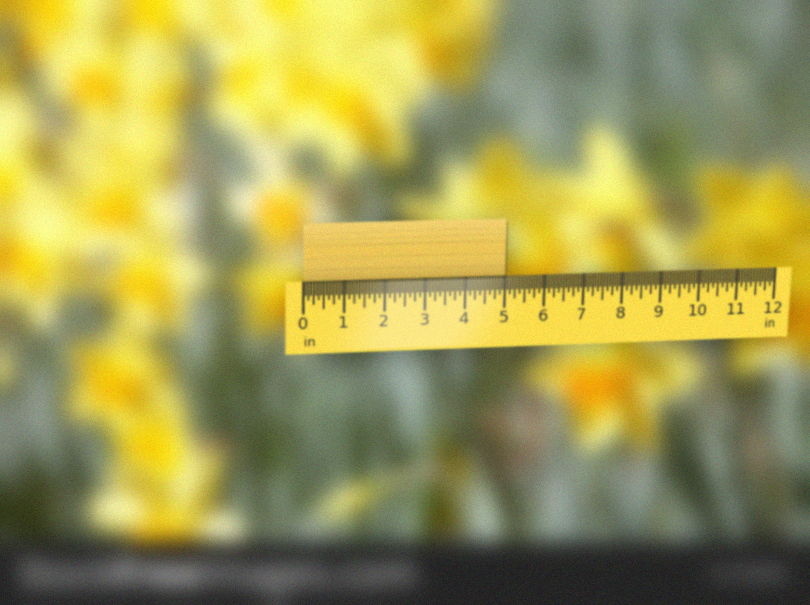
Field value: 5; in
